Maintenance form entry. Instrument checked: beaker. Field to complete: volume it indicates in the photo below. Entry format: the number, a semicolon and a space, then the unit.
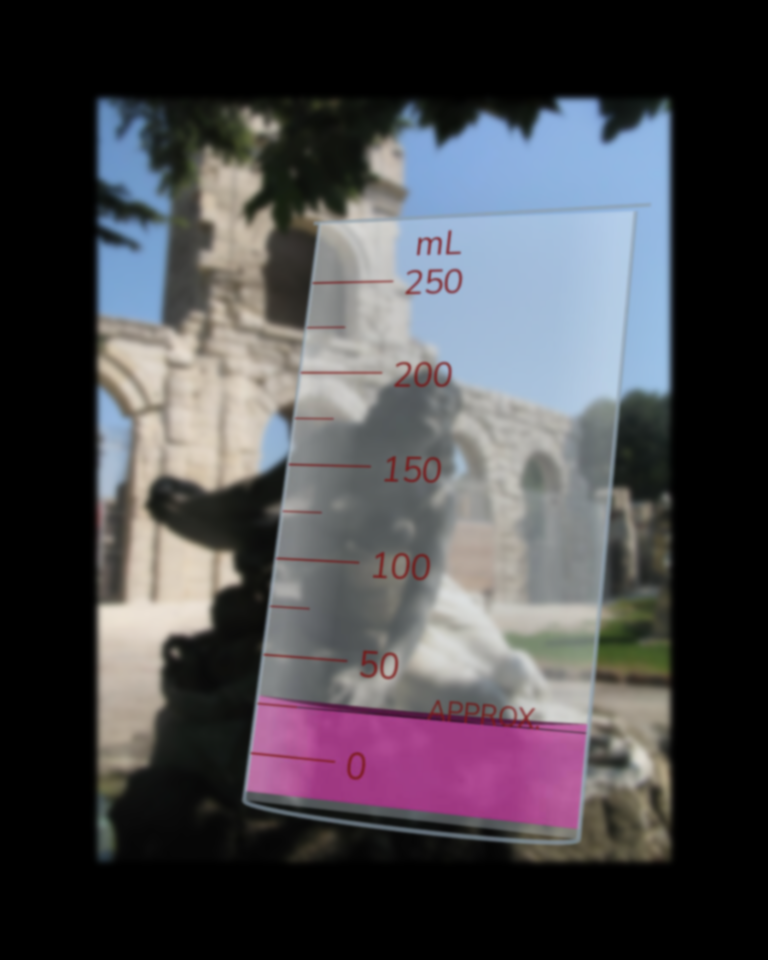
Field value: 25; mL
